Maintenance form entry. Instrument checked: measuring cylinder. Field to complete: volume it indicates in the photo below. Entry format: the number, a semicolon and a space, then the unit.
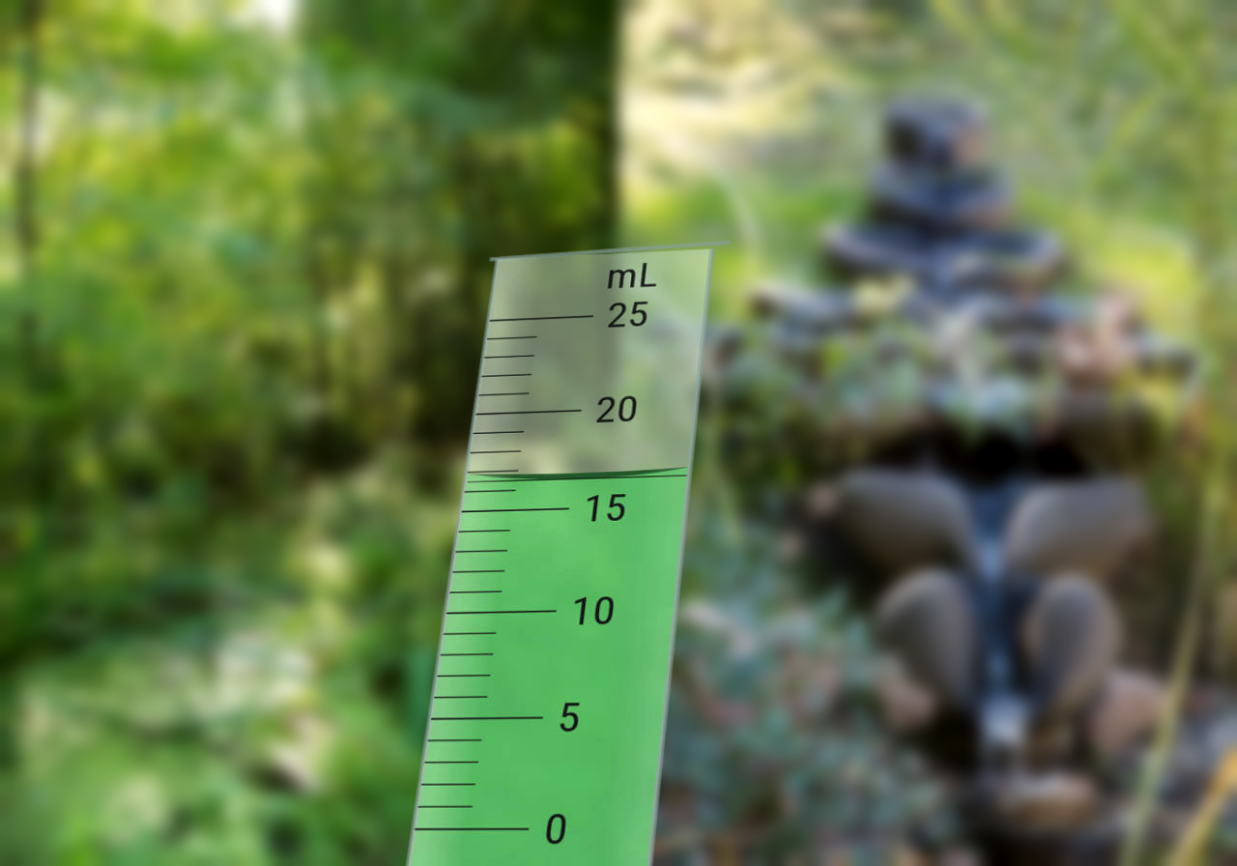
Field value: 16.5; mL
